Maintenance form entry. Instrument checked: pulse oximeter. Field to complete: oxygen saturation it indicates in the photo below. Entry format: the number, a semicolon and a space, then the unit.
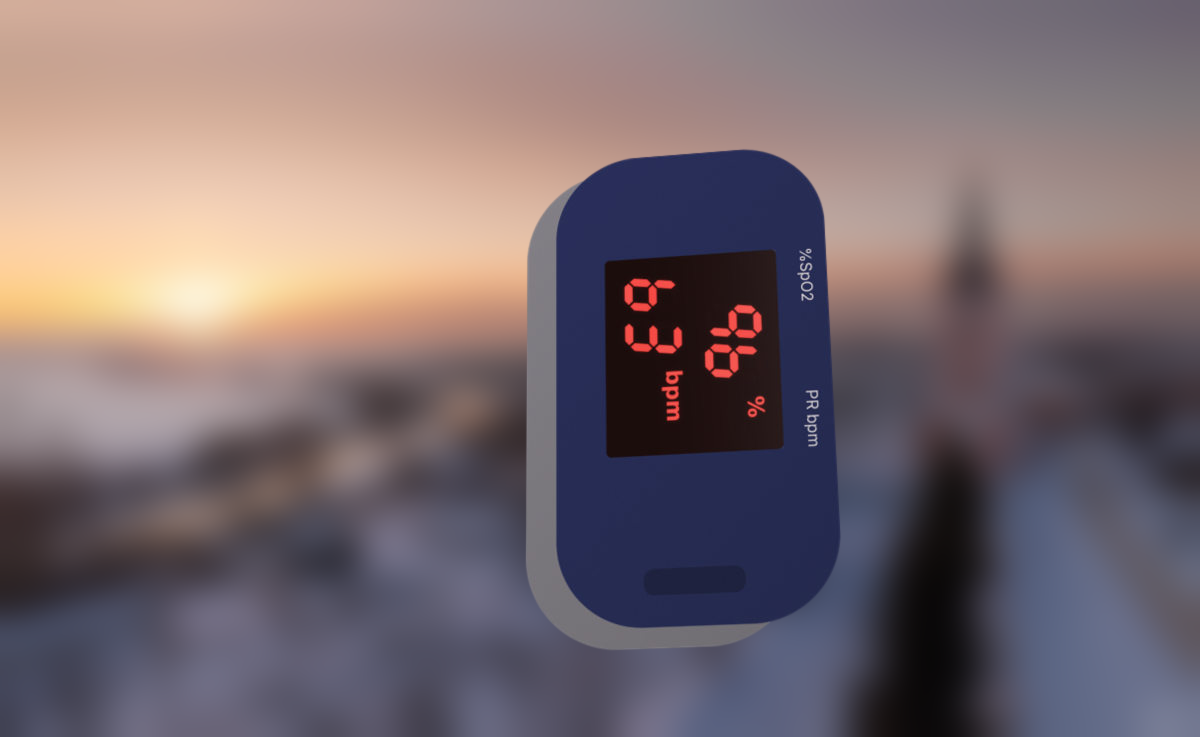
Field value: 96; %
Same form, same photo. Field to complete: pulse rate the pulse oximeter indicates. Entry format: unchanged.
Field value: 63; bpm
